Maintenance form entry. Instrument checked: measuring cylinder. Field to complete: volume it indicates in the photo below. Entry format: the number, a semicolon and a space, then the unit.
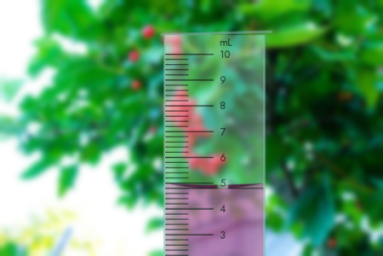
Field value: 4.8; mL
